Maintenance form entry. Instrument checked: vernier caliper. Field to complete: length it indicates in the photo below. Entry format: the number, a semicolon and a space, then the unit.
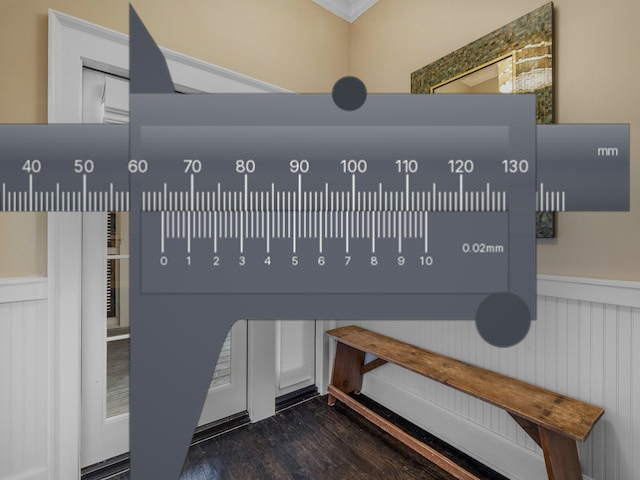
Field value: 64.5; mm
